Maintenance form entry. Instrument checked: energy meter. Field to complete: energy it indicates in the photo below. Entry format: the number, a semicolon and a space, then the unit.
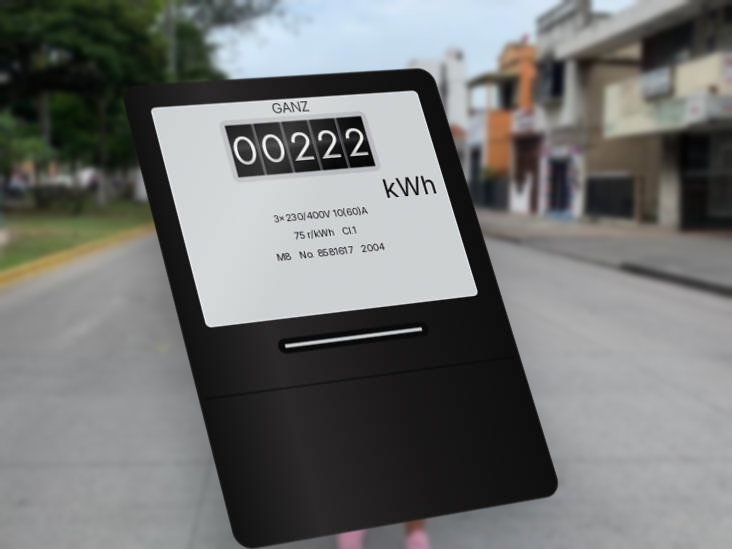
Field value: 222; kWh
